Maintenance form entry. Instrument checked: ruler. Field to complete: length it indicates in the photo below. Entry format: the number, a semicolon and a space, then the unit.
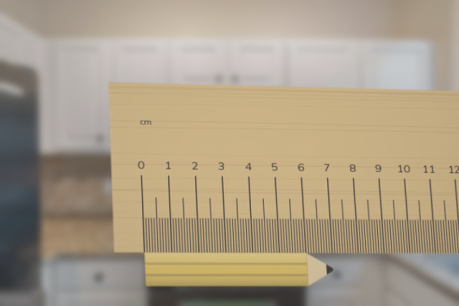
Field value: 7; cm
